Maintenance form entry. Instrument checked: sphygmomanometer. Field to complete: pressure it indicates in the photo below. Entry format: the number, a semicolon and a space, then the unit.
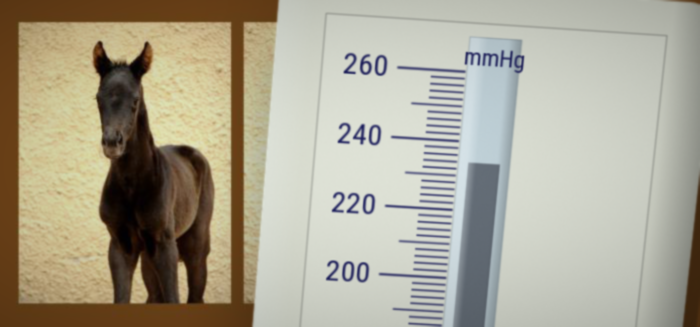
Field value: 234; mmHg
